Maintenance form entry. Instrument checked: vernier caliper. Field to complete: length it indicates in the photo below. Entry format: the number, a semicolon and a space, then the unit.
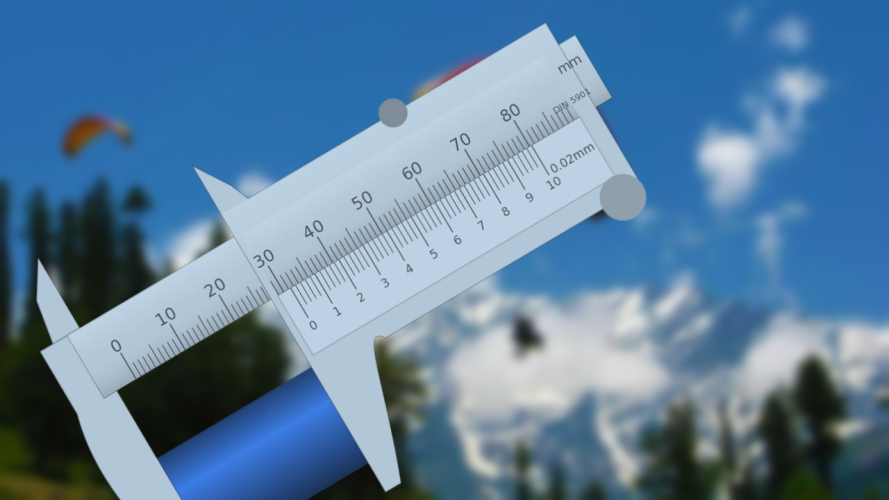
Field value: 31.4; mm
